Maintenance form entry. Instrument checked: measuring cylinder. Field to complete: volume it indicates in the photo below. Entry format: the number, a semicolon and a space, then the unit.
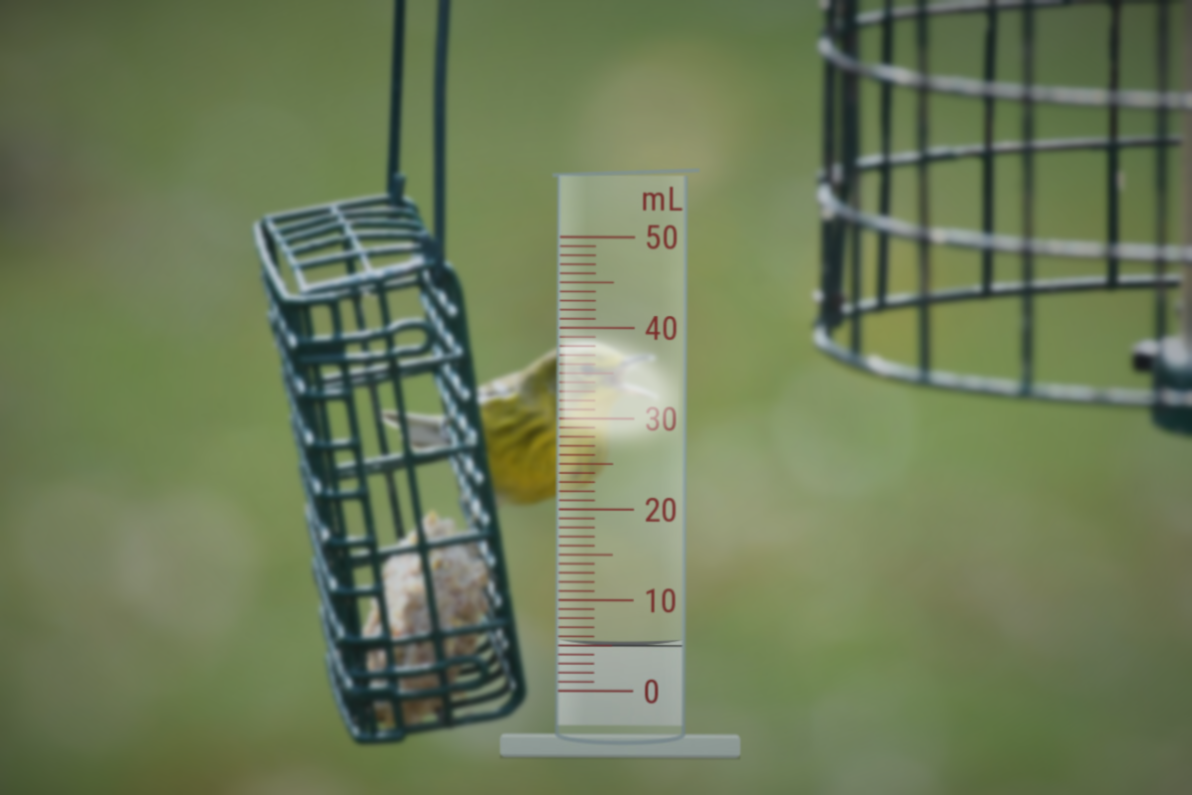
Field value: 5; mL
